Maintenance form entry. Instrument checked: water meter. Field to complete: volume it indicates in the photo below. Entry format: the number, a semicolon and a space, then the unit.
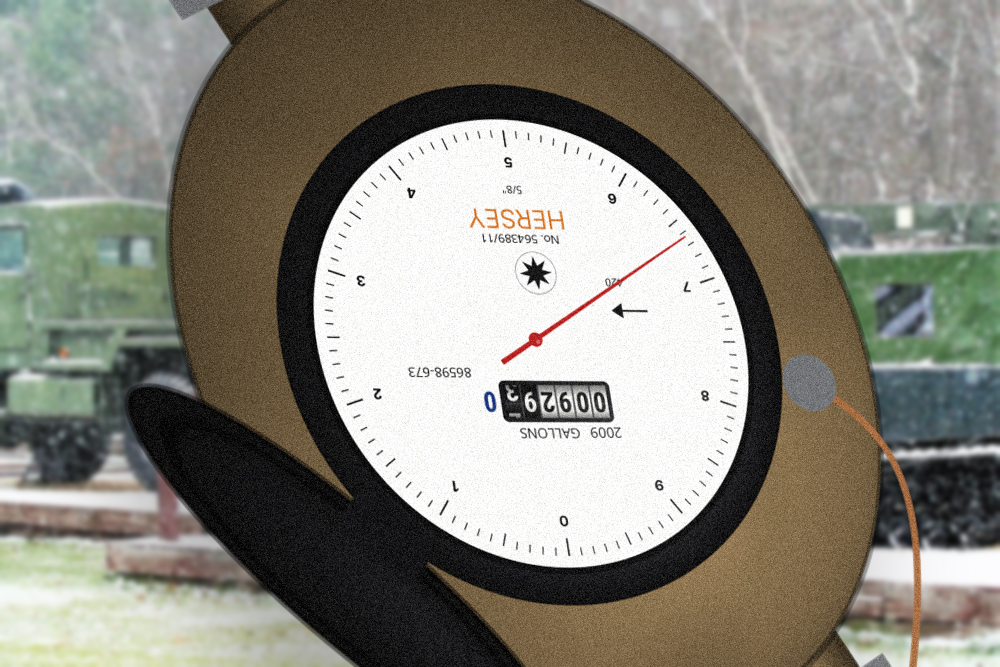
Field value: 92926.6; gal
